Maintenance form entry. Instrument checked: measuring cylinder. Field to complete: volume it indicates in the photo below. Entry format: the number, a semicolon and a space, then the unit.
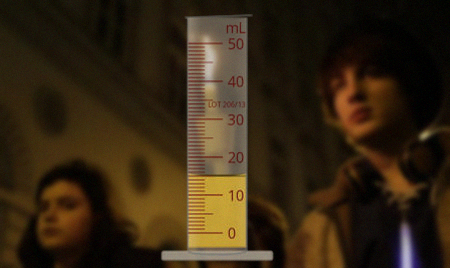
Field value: 15; mL
